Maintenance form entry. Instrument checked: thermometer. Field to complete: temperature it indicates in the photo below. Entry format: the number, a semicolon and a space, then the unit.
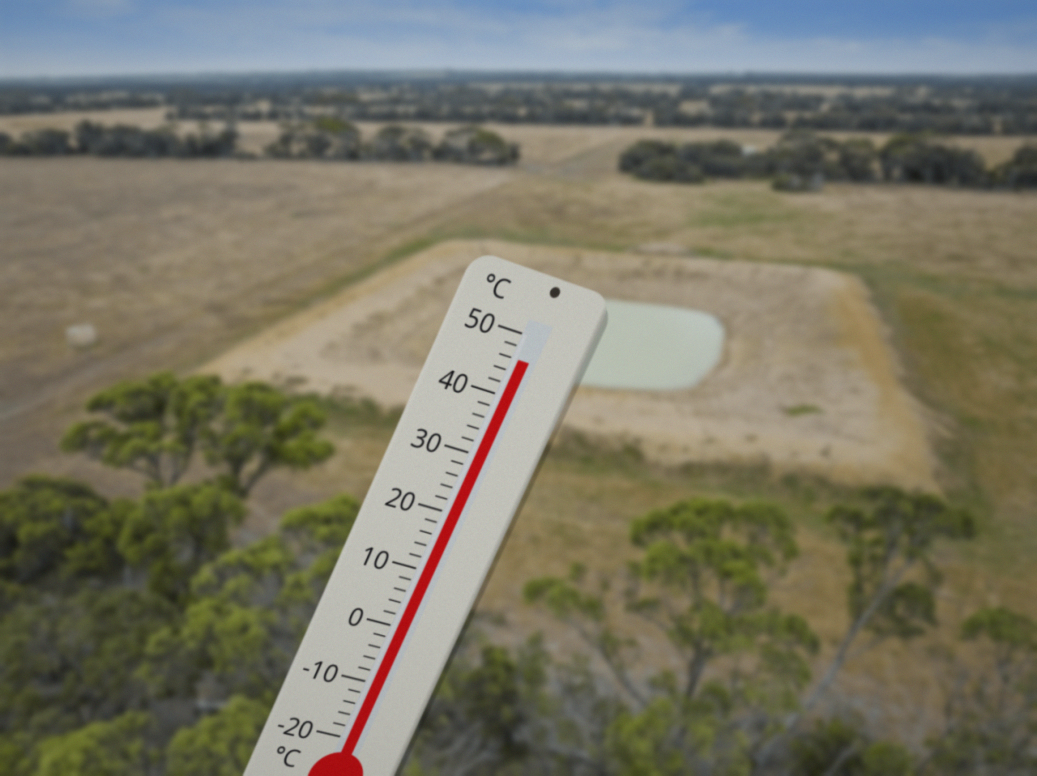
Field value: 46; °C
